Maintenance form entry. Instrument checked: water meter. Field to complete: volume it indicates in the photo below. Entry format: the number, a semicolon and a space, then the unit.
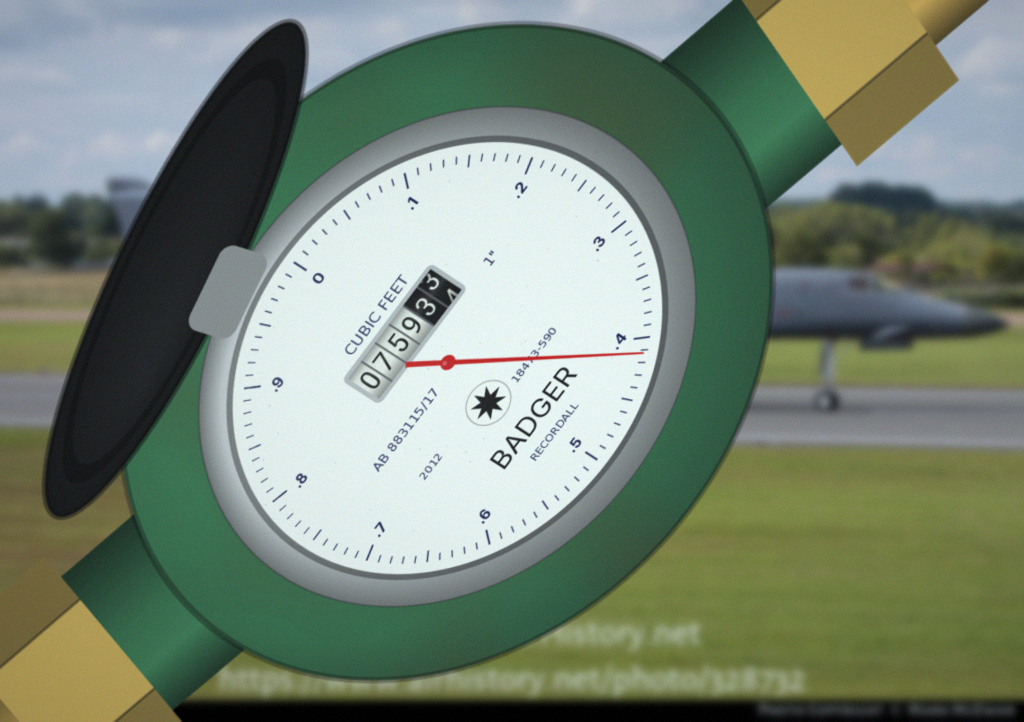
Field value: 75933.41; ft³
